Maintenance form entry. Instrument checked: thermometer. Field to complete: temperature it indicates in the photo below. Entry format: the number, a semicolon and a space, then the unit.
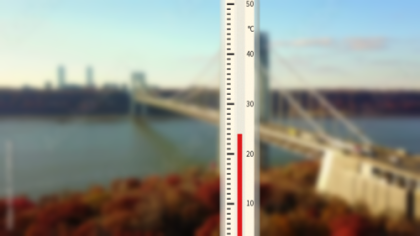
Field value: 24; °C
